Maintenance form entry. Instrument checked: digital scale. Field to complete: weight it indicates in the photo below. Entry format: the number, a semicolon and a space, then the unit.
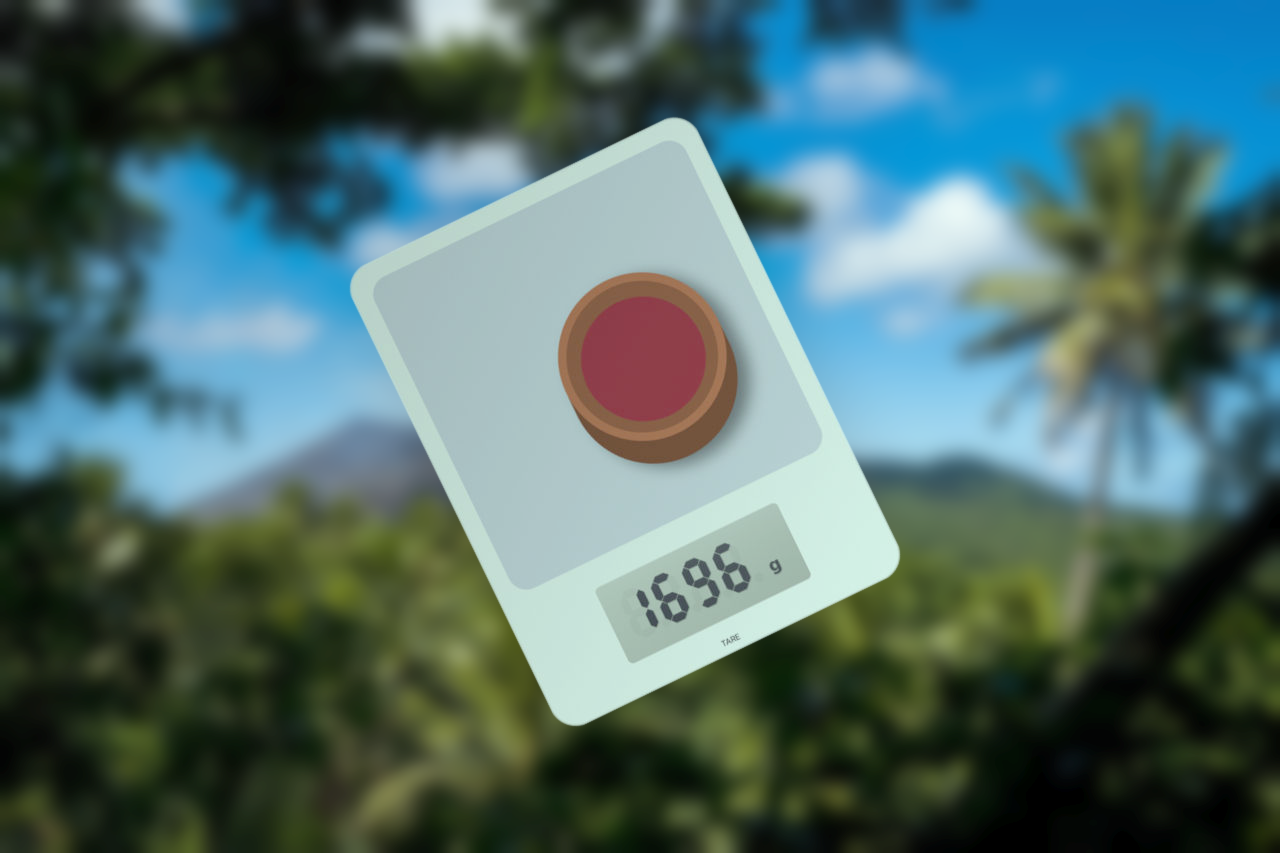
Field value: 1696; g
